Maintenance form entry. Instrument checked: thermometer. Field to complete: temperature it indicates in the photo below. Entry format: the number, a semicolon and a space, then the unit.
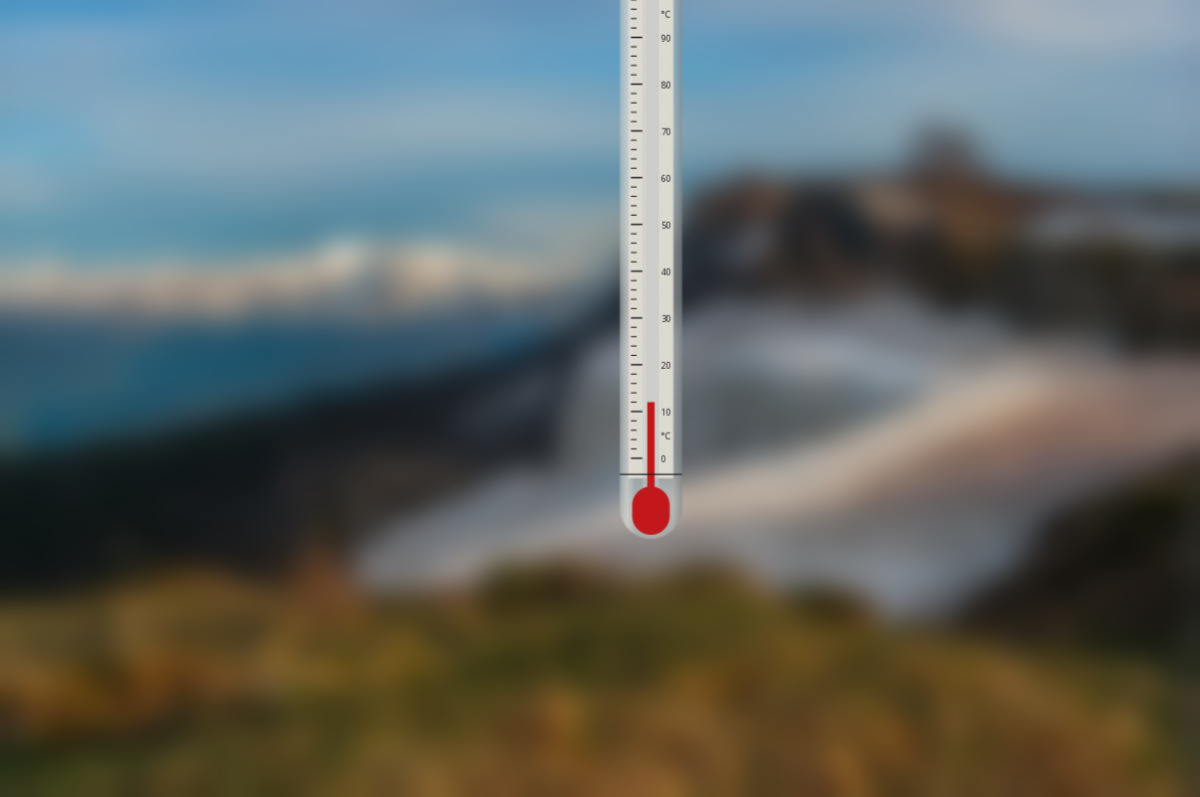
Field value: 12; °C
